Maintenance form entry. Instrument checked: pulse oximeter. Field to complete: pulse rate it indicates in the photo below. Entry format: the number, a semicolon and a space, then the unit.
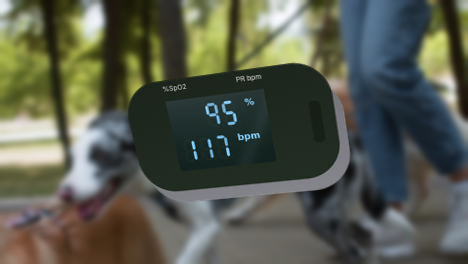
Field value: 117; bpm
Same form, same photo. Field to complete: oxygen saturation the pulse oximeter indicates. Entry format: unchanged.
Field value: 95; %
